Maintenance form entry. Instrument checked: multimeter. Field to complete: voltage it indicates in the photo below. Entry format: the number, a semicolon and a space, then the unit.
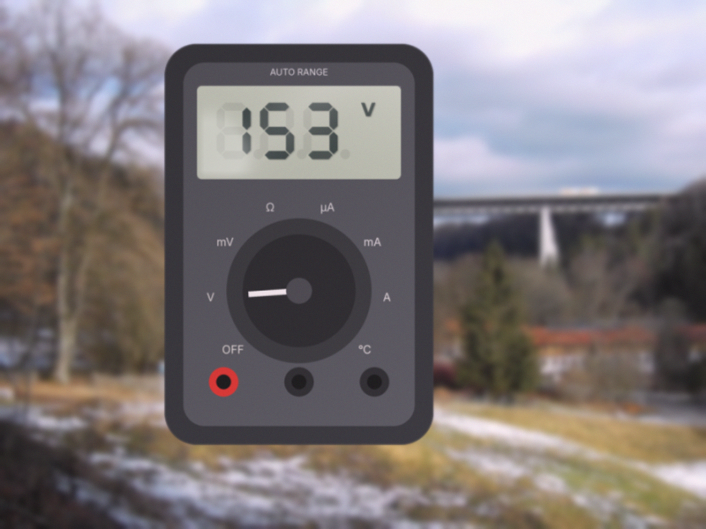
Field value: 153; V
